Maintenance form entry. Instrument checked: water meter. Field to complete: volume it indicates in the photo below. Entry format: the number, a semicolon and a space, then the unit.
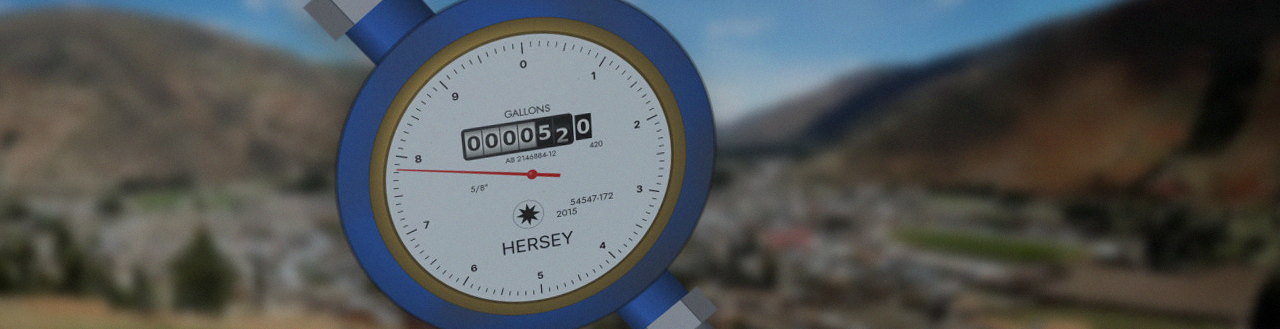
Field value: 517.8; gal
